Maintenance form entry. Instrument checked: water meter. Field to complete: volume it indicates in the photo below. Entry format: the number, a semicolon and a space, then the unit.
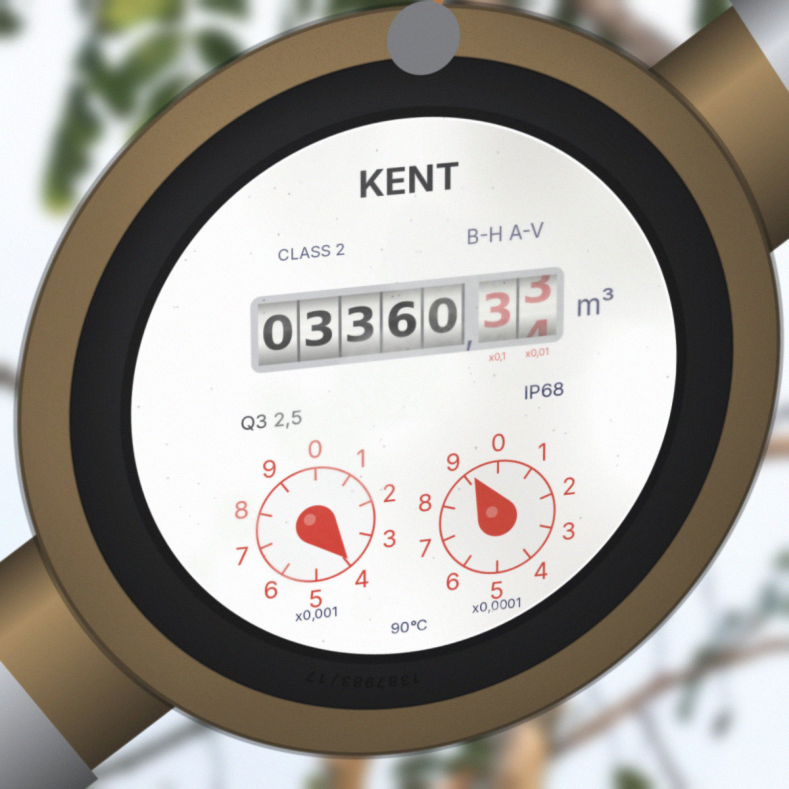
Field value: 3360.3339; m³
